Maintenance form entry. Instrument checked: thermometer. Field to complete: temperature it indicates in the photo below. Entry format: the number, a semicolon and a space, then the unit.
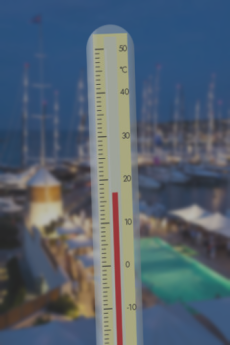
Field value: 17; °C
